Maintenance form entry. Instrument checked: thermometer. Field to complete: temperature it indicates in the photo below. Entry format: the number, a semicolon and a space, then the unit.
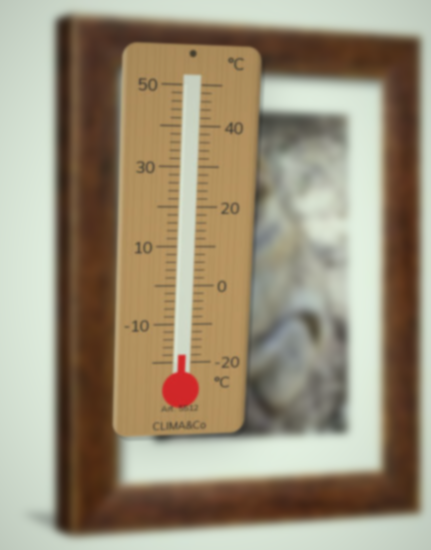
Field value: -18; °C
